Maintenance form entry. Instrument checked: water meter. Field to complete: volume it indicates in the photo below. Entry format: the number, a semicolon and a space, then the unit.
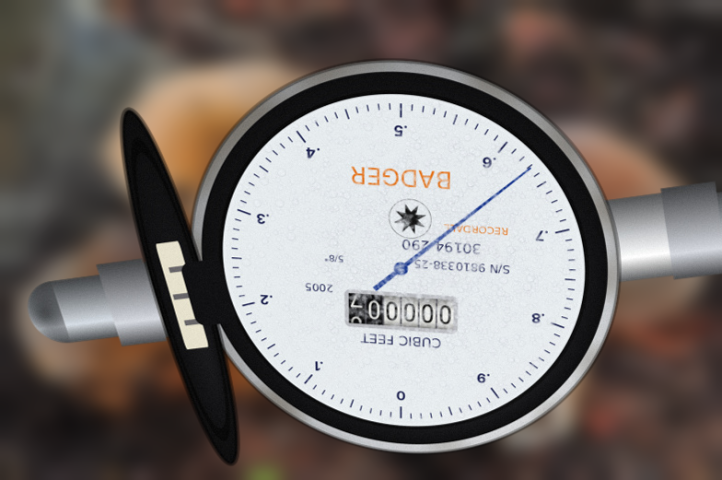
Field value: 6.63; ft³
